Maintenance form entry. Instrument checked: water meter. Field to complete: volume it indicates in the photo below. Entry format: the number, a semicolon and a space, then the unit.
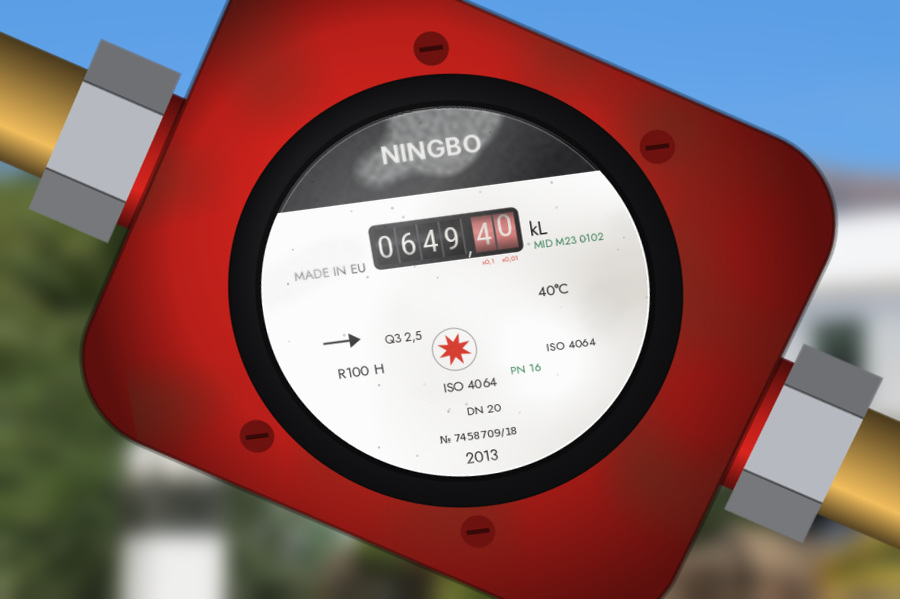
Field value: 649.40; kL
